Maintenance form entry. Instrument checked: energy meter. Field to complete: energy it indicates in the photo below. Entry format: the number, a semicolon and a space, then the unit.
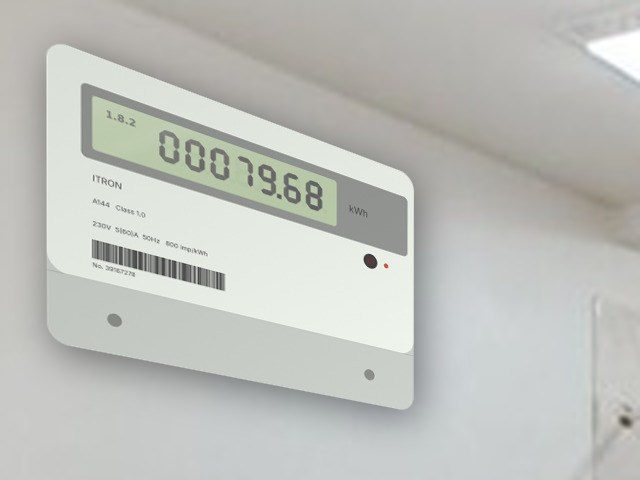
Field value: 79.68; kWh
